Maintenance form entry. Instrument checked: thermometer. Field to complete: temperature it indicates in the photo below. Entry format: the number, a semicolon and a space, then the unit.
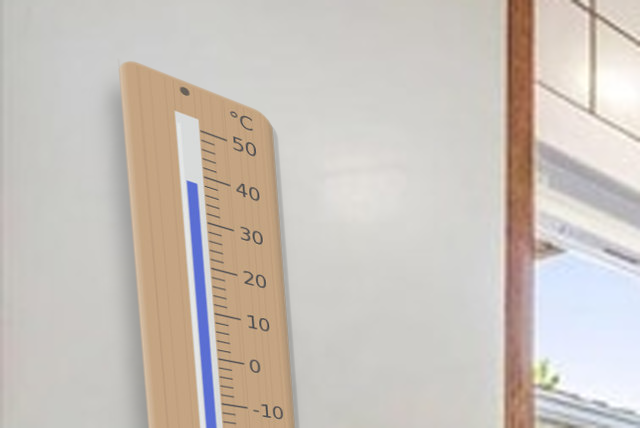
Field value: 38; °C
